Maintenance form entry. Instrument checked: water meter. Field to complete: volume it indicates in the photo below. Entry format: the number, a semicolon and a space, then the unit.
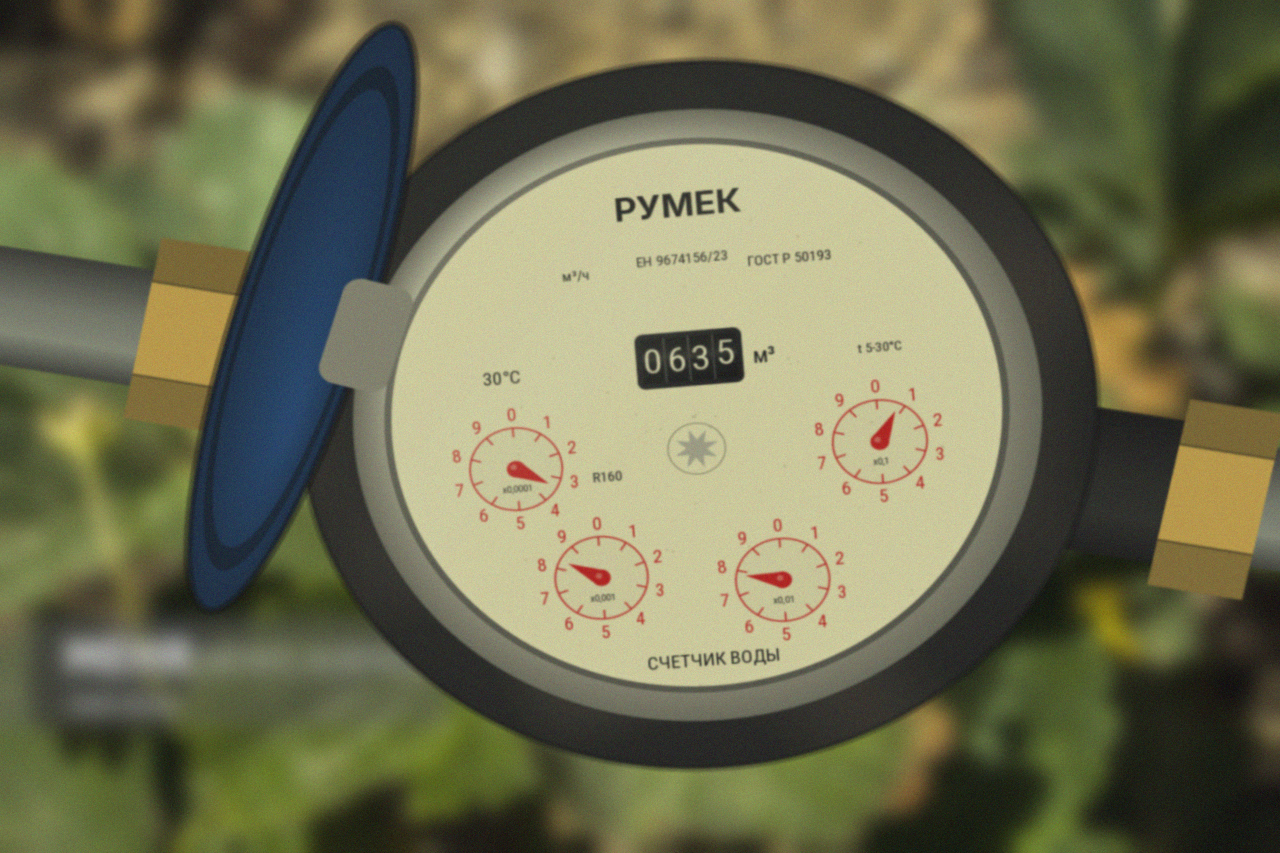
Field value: 635.0783; m³
